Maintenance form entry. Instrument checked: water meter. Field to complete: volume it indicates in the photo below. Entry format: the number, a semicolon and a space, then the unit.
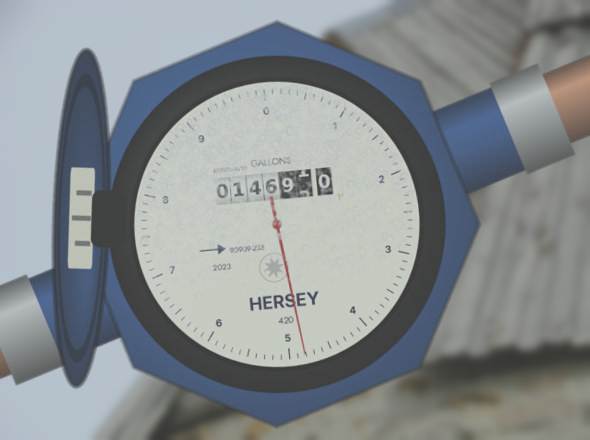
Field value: 146914.8; gal
